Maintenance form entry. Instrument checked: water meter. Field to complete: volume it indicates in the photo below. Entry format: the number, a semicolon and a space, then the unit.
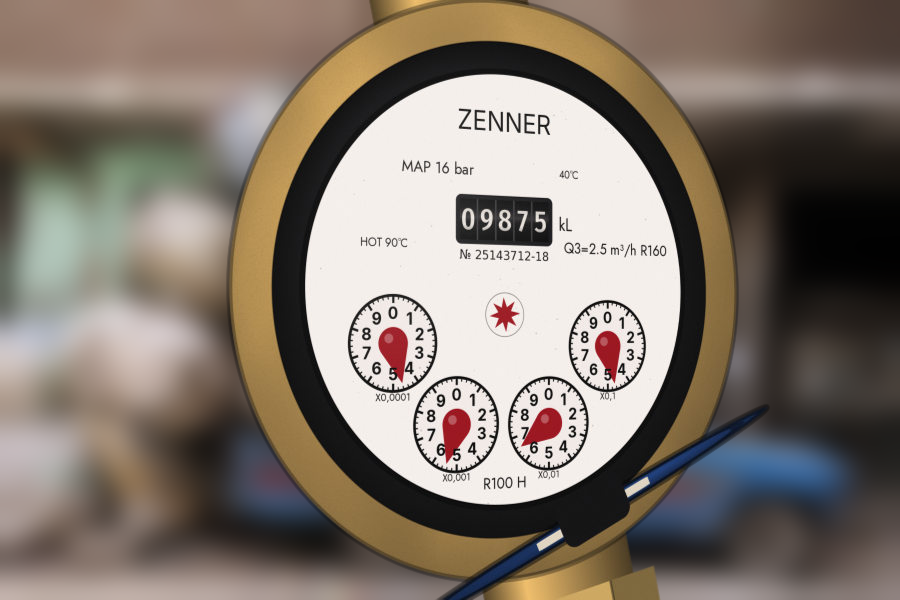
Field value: 9875.4654; kL
